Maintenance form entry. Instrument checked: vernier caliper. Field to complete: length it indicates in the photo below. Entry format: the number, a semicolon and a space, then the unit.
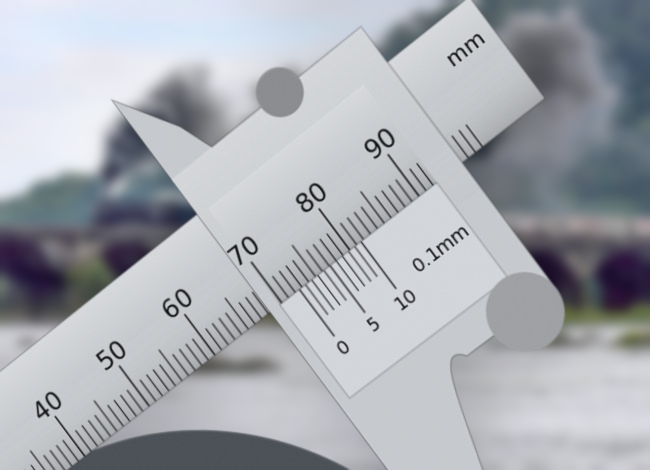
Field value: 72.6; mm
